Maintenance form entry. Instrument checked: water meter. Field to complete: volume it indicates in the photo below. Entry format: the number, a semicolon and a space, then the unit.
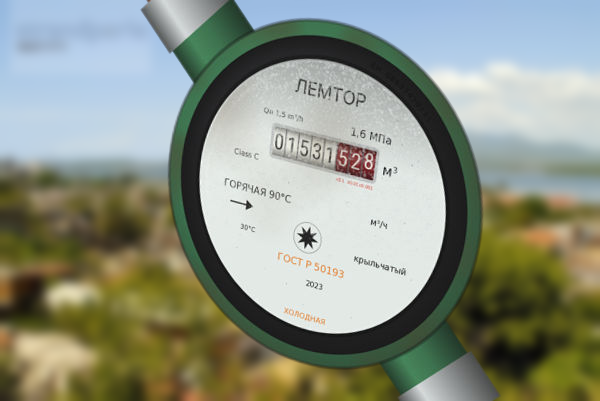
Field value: 1531.528; m³
